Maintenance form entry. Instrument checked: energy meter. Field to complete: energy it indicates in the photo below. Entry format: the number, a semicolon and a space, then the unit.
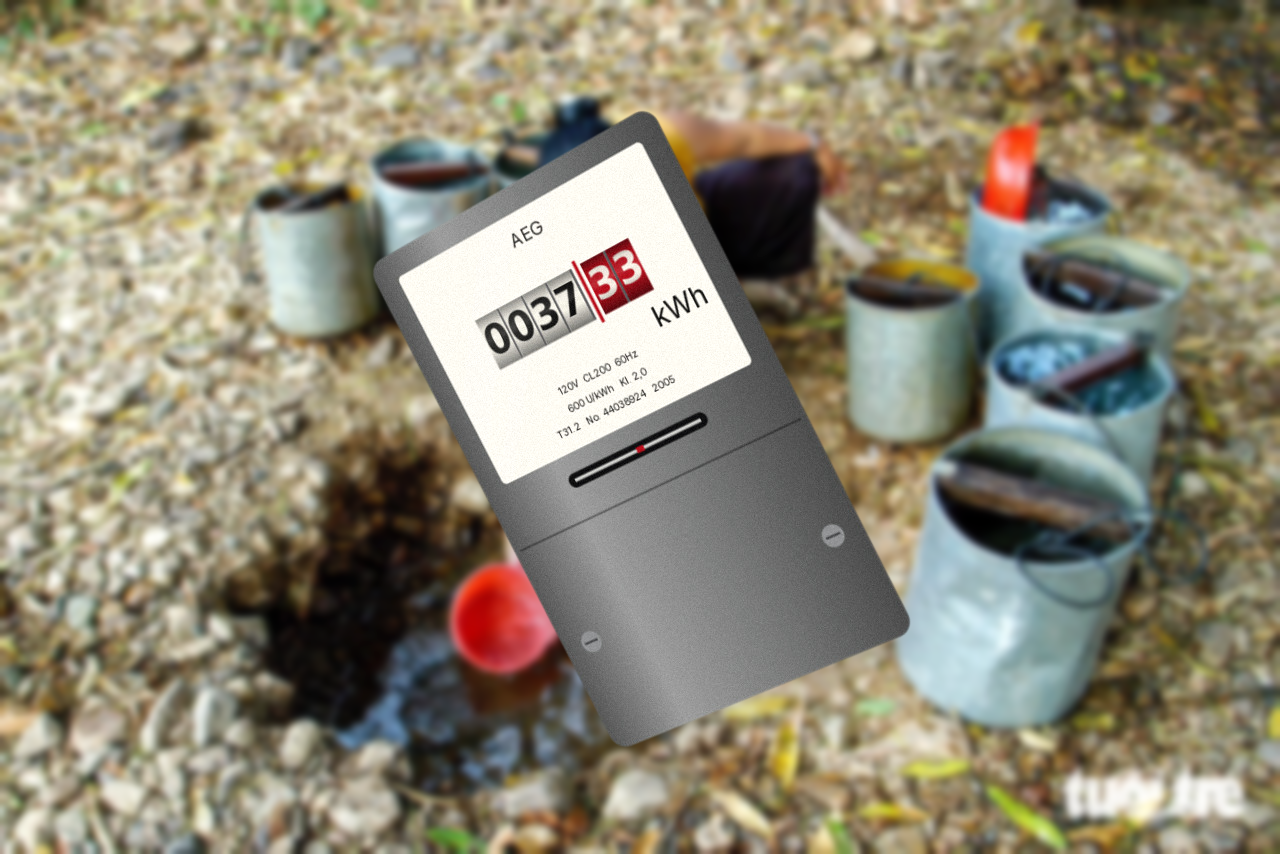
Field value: 37.33; kWh
